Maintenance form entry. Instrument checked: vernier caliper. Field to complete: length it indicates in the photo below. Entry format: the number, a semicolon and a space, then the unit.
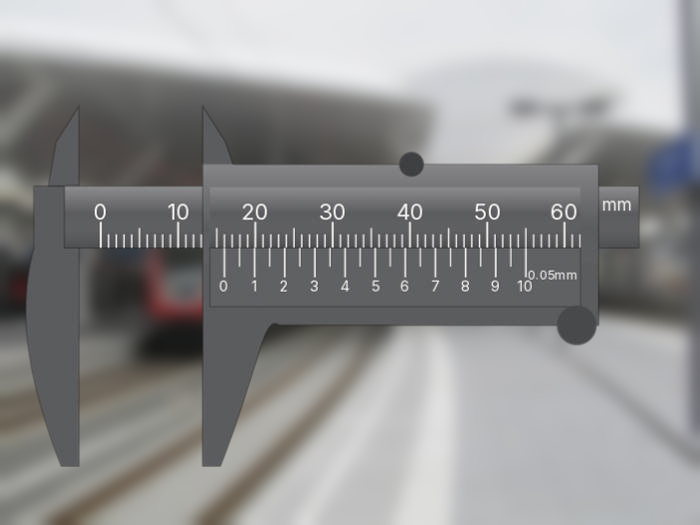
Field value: 16.0; mm
